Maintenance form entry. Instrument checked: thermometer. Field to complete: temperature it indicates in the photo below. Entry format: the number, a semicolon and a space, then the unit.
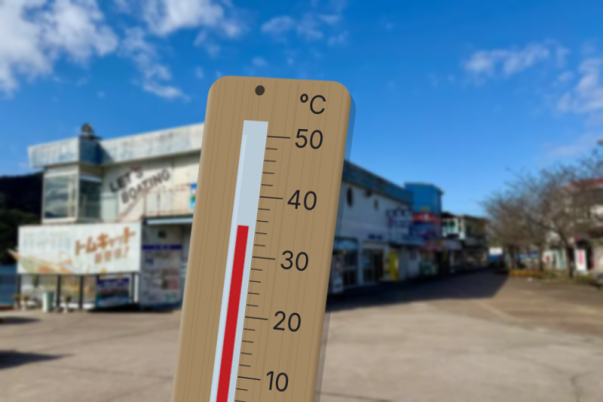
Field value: 35; °C
